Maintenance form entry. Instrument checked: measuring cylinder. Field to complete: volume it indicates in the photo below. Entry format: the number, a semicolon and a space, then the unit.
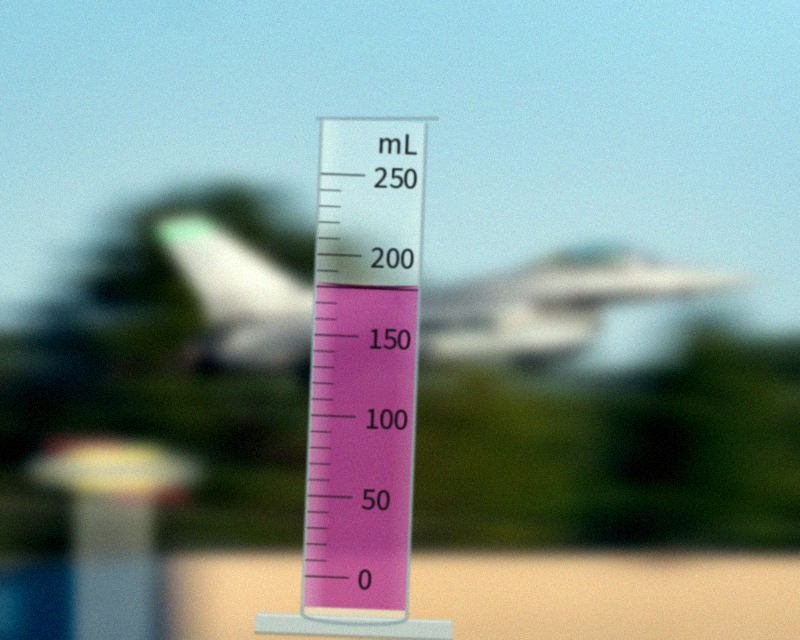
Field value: 180; mL
